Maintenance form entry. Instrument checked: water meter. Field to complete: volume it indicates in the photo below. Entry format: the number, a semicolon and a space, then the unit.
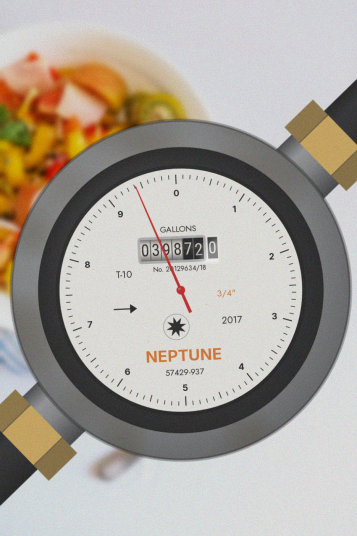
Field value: 398719.4; gal
